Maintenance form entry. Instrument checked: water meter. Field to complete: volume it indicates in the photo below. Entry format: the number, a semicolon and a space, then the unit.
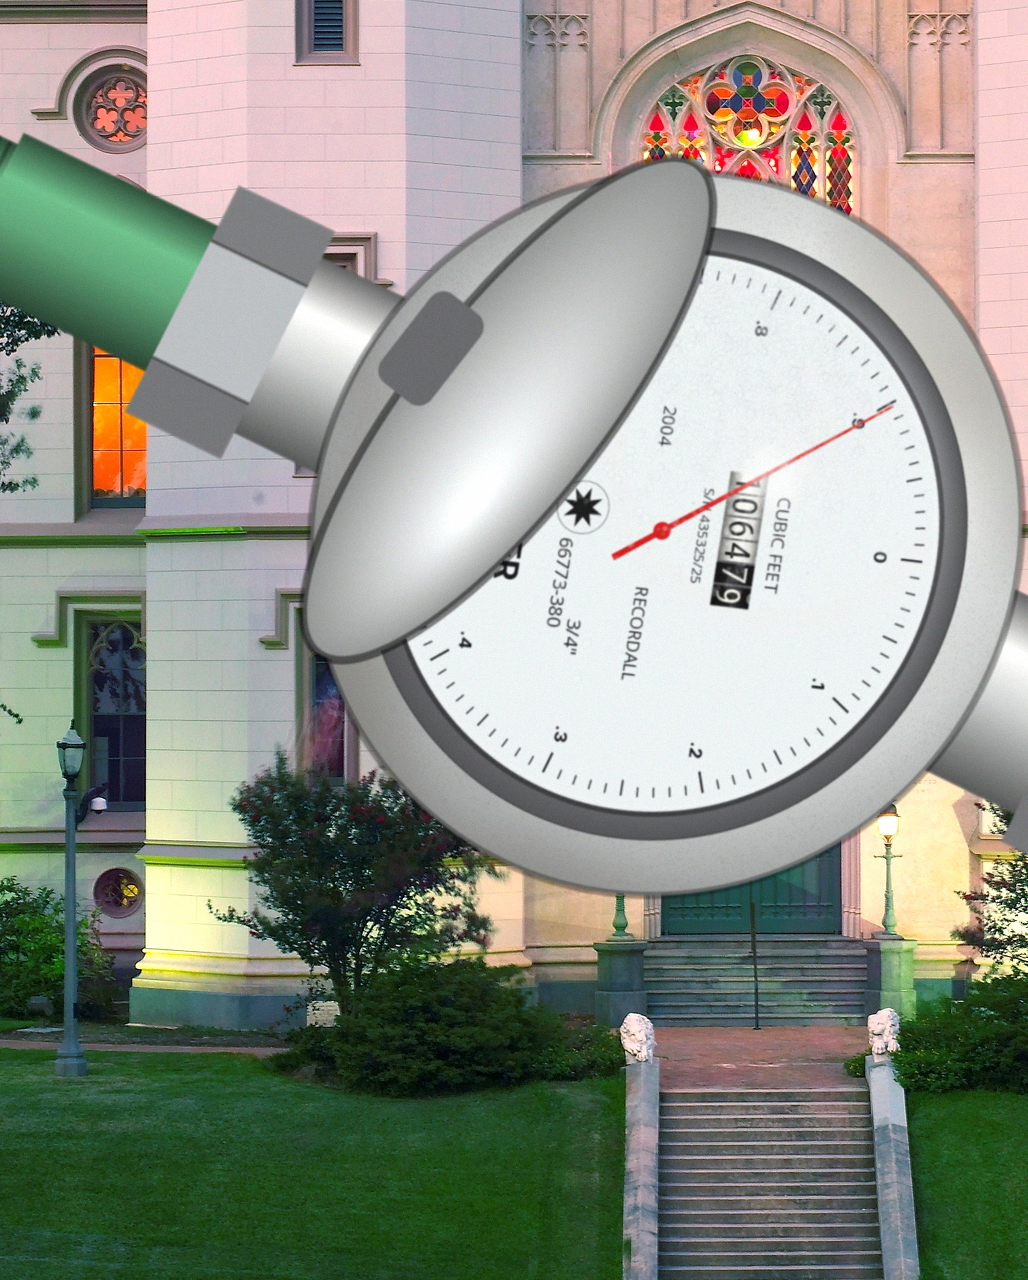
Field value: 106478.90; ft³
